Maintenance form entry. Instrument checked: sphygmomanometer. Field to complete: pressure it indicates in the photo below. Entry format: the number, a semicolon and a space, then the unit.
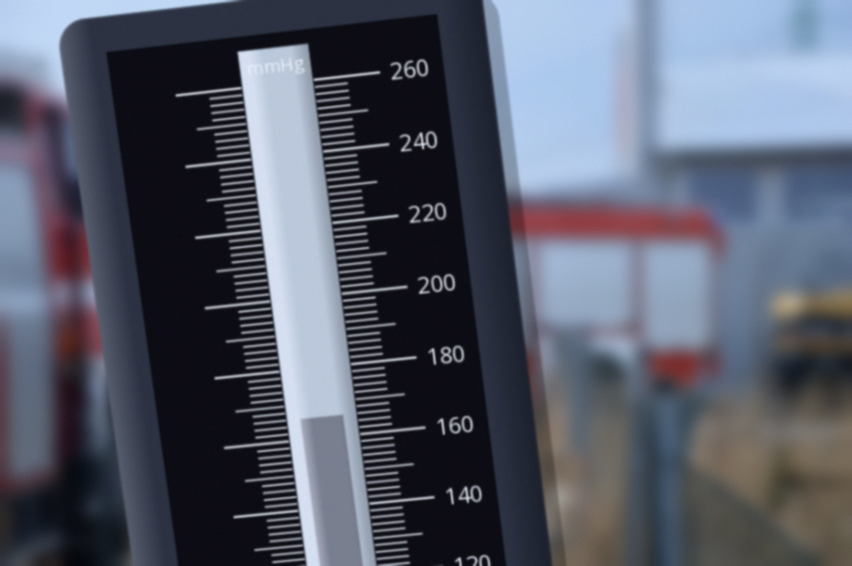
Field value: 166; mmHg
